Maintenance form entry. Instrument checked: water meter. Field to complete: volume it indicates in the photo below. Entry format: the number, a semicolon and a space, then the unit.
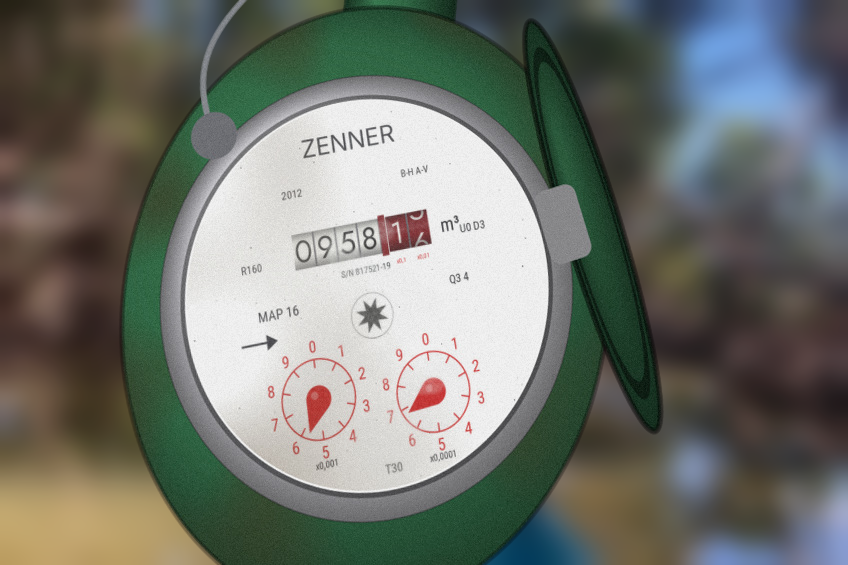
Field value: 958.1556; m³
